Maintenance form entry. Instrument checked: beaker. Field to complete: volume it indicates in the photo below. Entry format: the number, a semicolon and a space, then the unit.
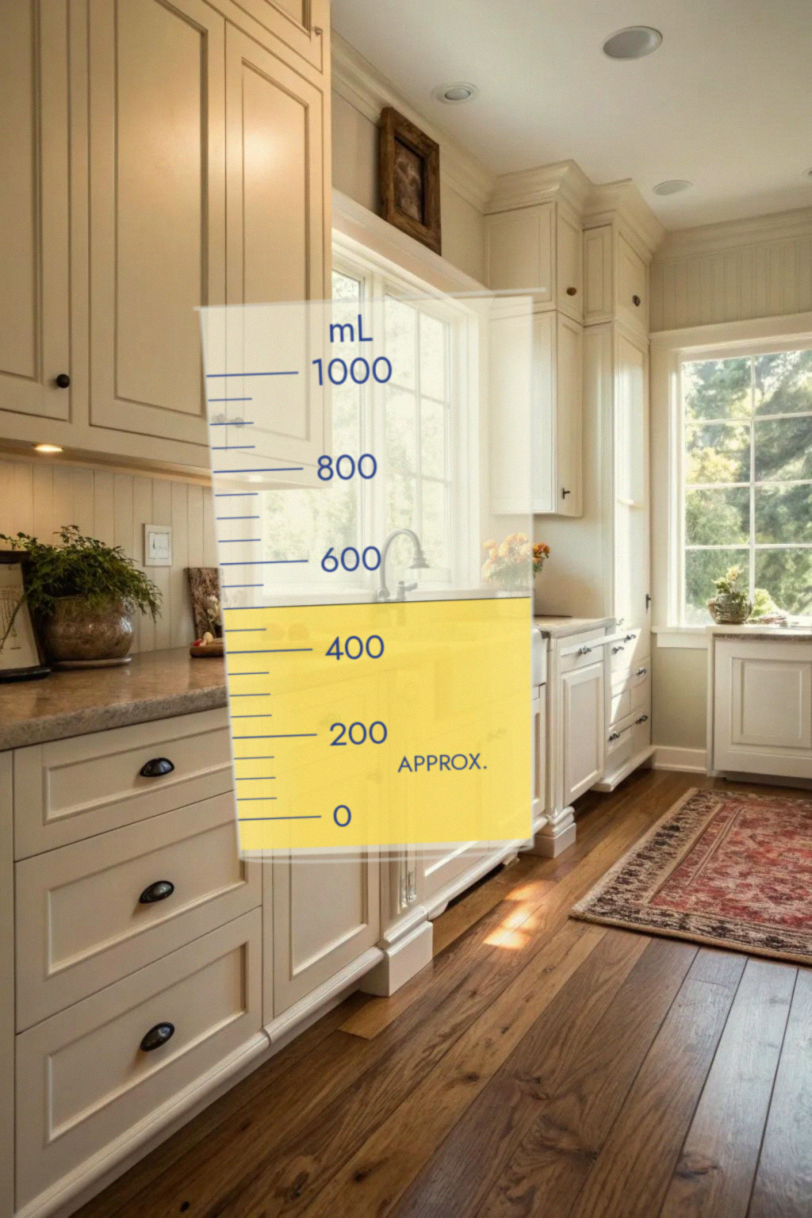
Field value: 500; mL
